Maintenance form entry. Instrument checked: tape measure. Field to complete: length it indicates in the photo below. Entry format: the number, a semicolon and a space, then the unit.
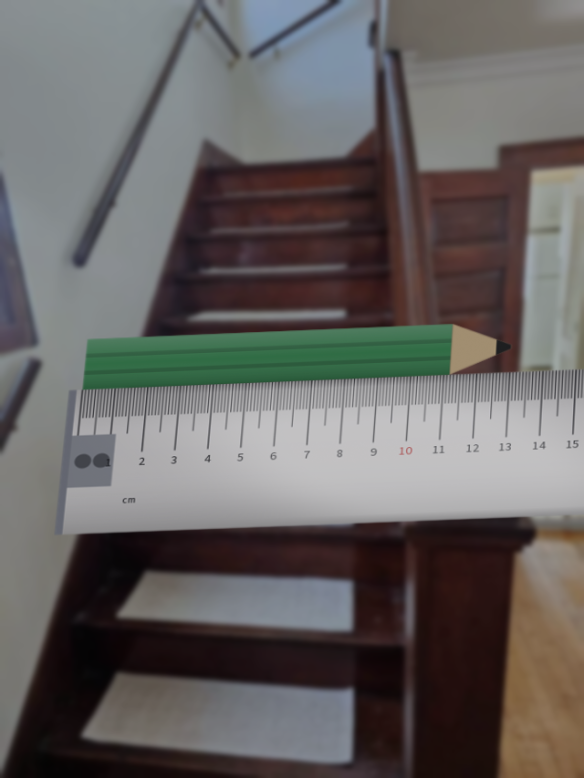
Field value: 13; cm
